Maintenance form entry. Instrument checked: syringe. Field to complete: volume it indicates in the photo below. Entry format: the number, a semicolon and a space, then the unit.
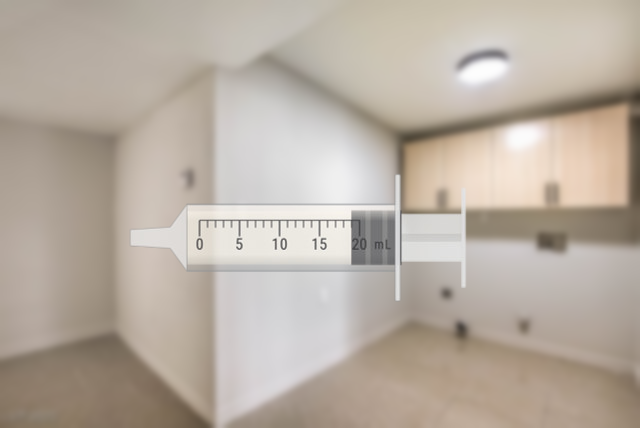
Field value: 19; mL
